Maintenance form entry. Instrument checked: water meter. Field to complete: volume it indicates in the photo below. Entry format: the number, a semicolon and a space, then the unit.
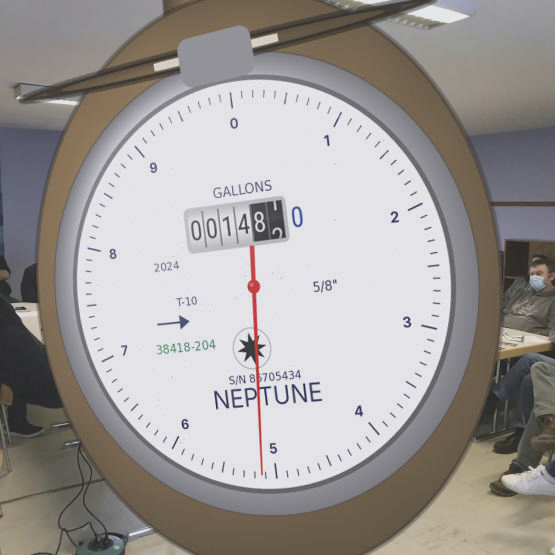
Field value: 14815.1; gal
